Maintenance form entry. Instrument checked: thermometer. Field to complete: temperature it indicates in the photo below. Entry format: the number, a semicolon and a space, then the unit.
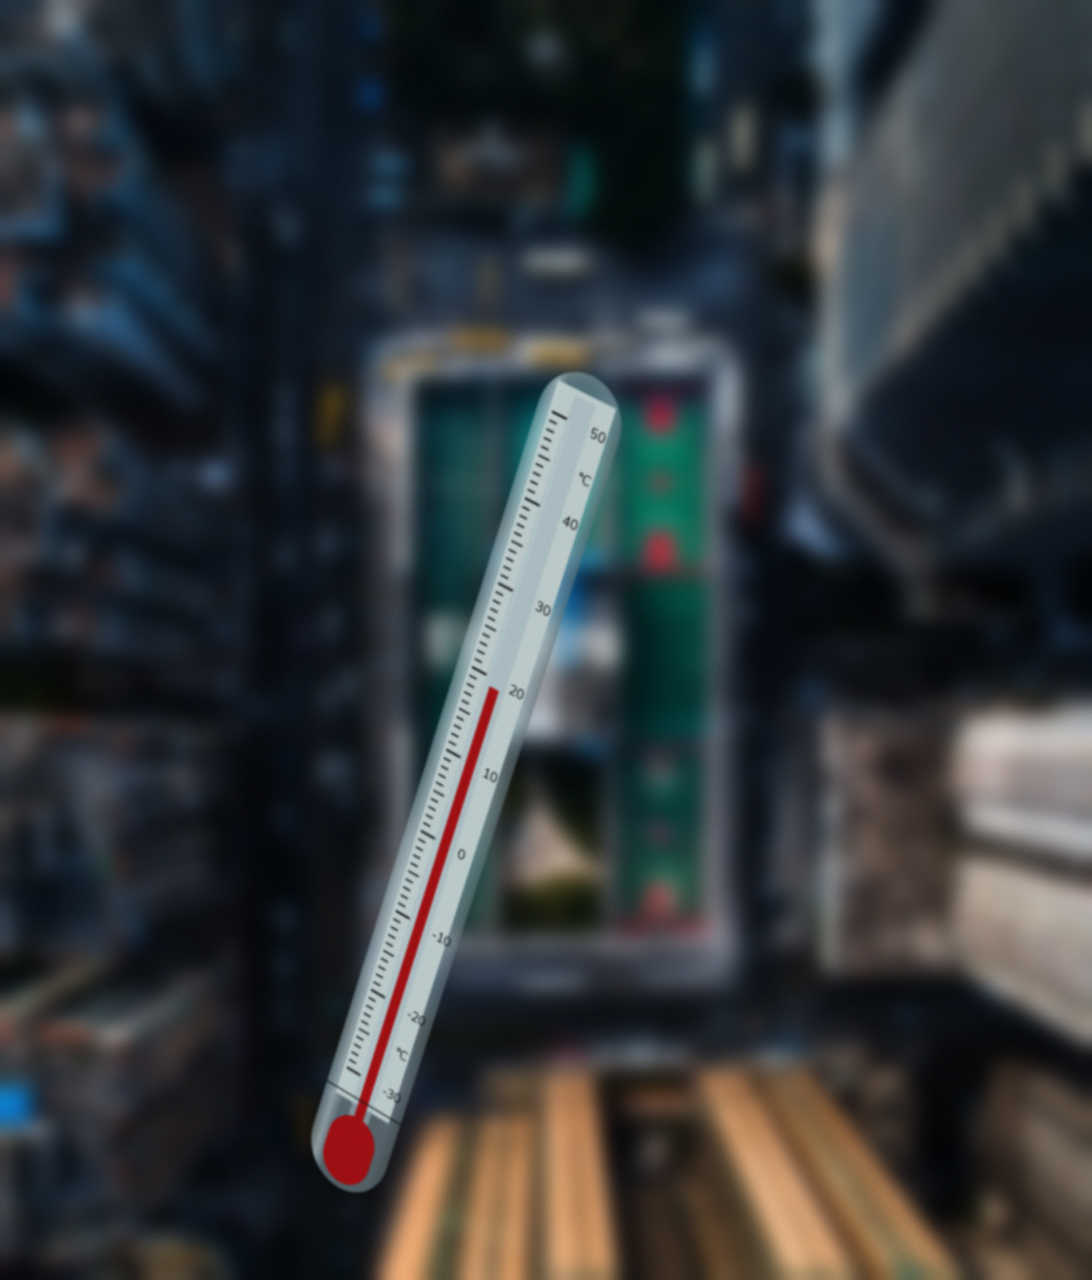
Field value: 19; °C
